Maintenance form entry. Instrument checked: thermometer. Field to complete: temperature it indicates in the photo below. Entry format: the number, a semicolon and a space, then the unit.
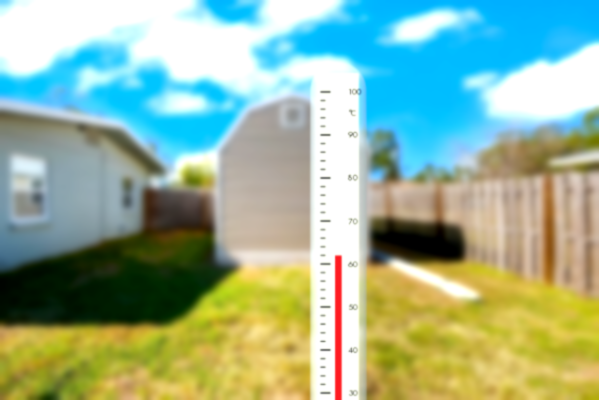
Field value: 62; °C
